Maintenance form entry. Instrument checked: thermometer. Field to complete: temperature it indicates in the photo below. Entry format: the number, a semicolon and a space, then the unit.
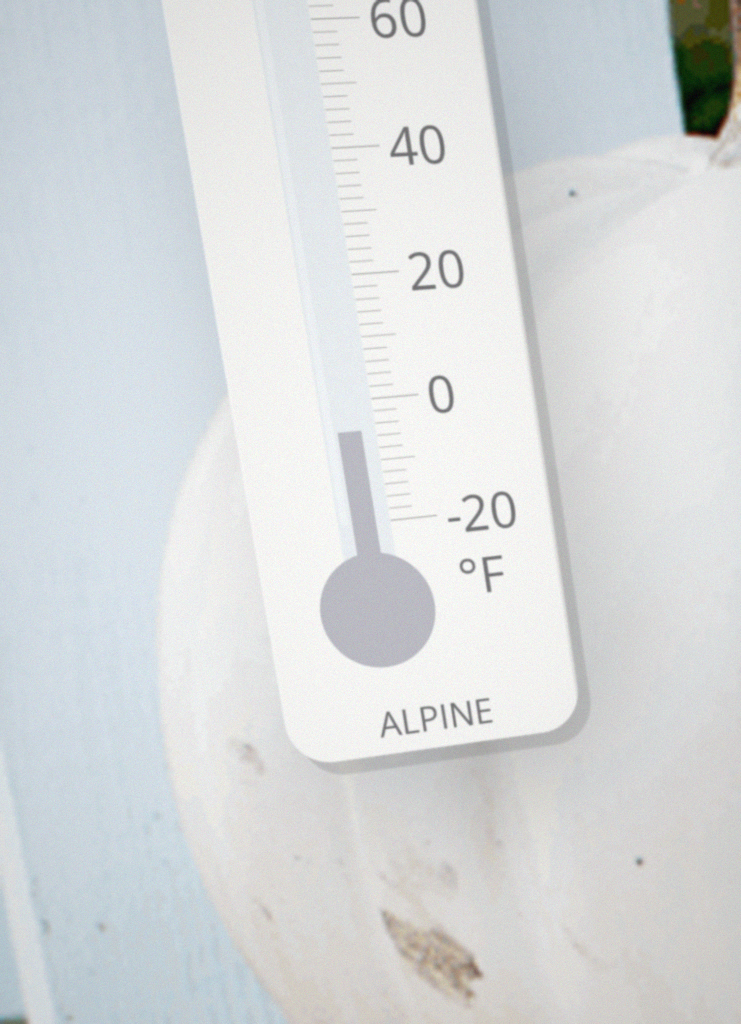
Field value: -5; °F
